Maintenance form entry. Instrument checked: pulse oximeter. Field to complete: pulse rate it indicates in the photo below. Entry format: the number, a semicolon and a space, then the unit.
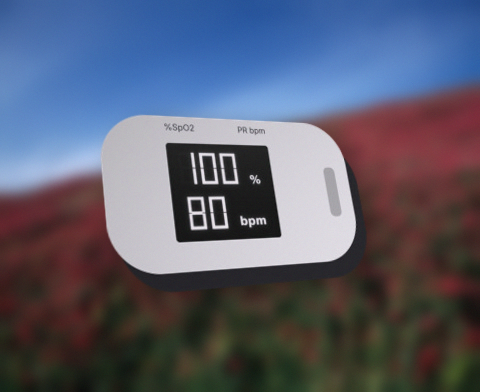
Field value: 80; bpm
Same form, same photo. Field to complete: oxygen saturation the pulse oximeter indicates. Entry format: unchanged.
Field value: 100; %
